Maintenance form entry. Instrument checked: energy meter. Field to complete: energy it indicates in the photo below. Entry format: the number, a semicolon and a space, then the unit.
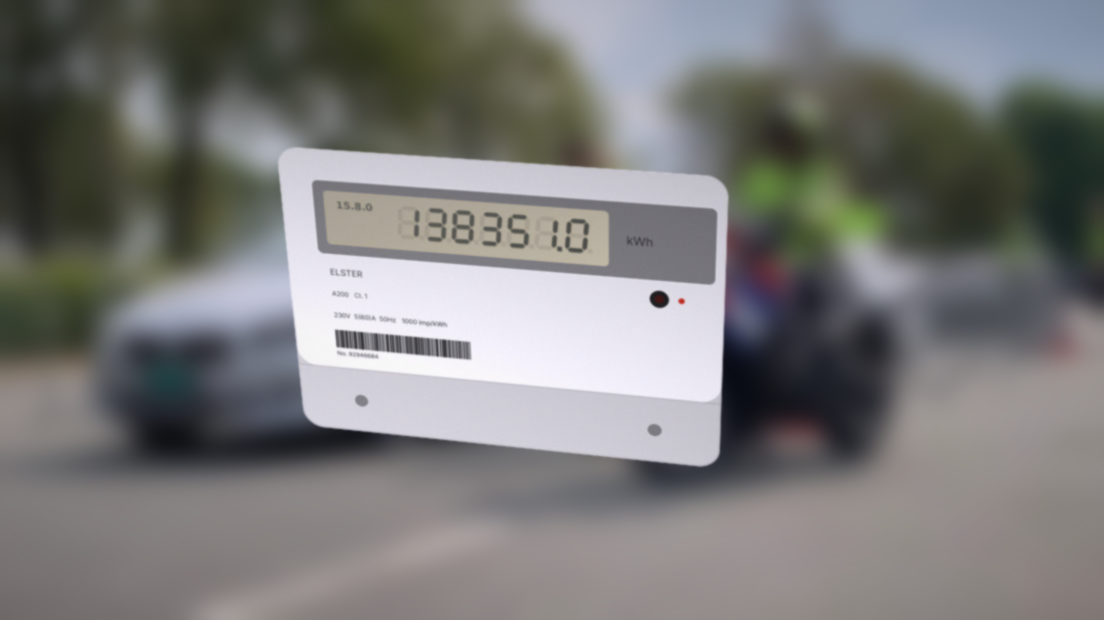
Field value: 138351.0; kWh
